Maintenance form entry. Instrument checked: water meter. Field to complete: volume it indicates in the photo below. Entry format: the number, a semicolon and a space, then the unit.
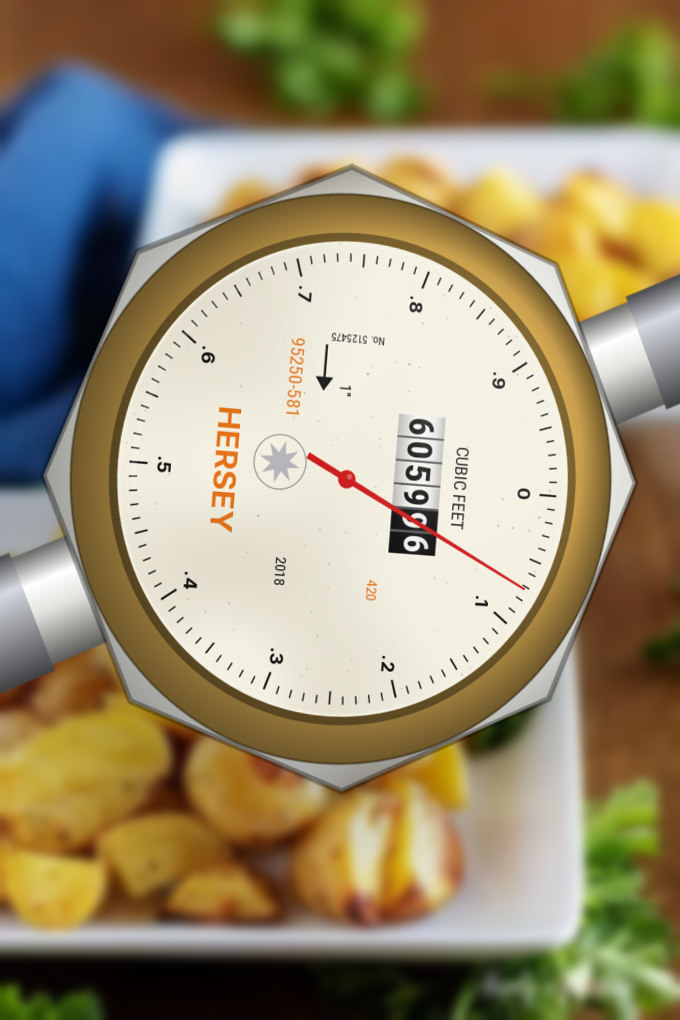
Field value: 605996.07; ft³
